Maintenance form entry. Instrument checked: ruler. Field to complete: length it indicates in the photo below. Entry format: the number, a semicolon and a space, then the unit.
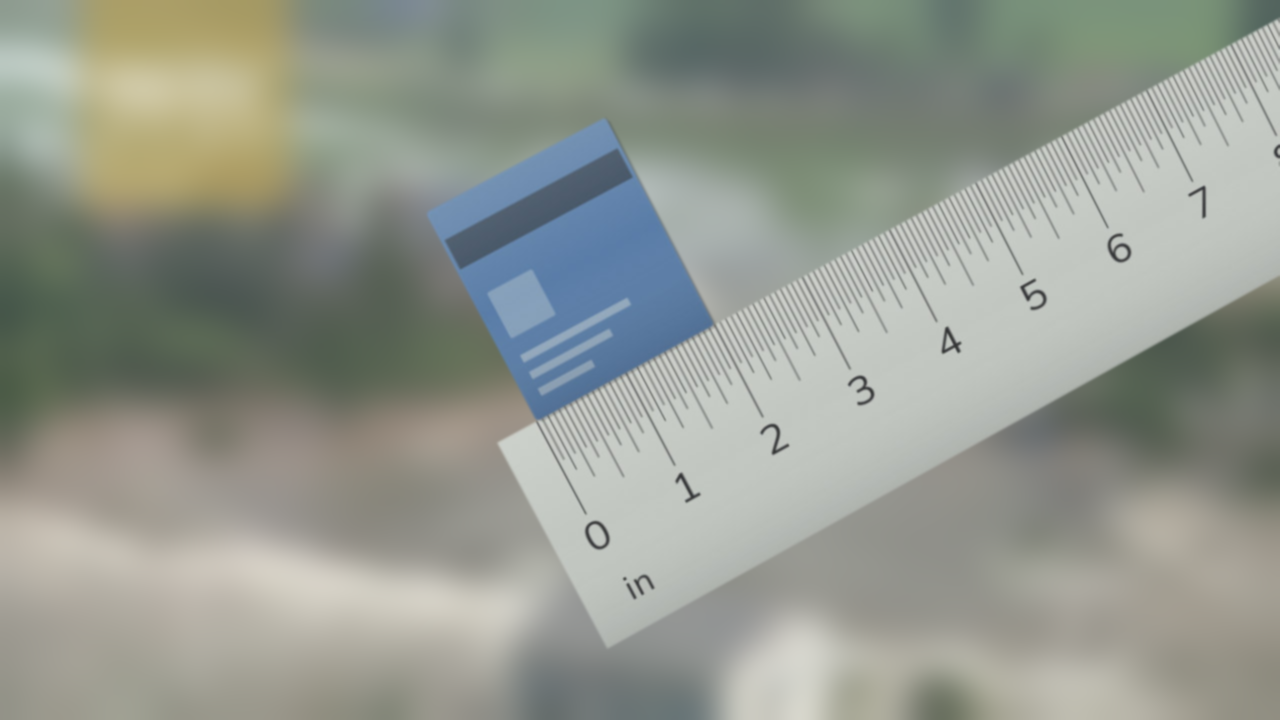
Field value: 2; in
